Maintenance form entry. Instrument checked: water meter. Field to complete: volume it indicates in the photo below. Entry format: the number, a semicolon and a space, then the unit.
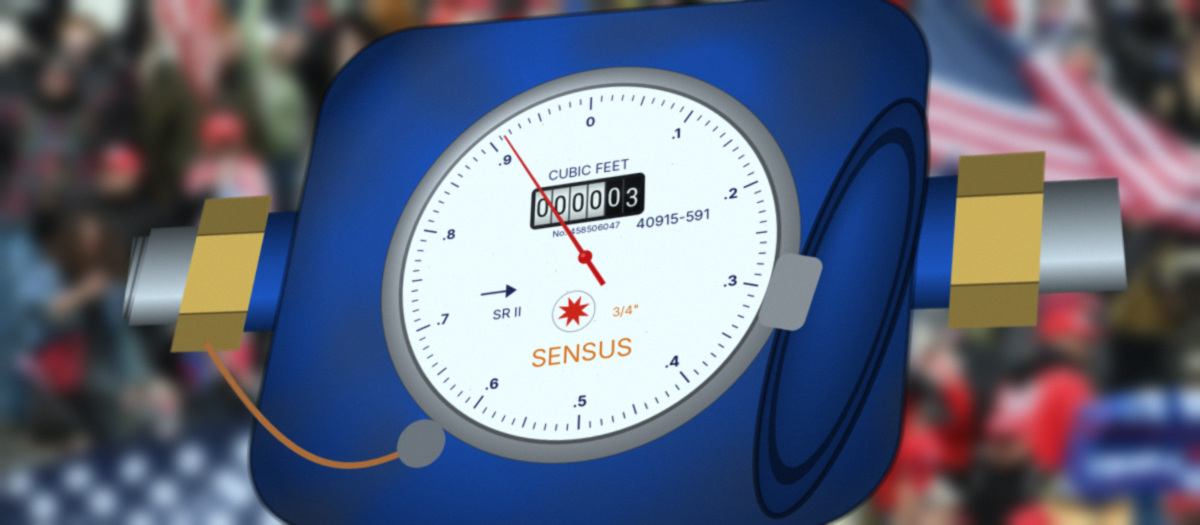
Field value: 2.91; ft³
